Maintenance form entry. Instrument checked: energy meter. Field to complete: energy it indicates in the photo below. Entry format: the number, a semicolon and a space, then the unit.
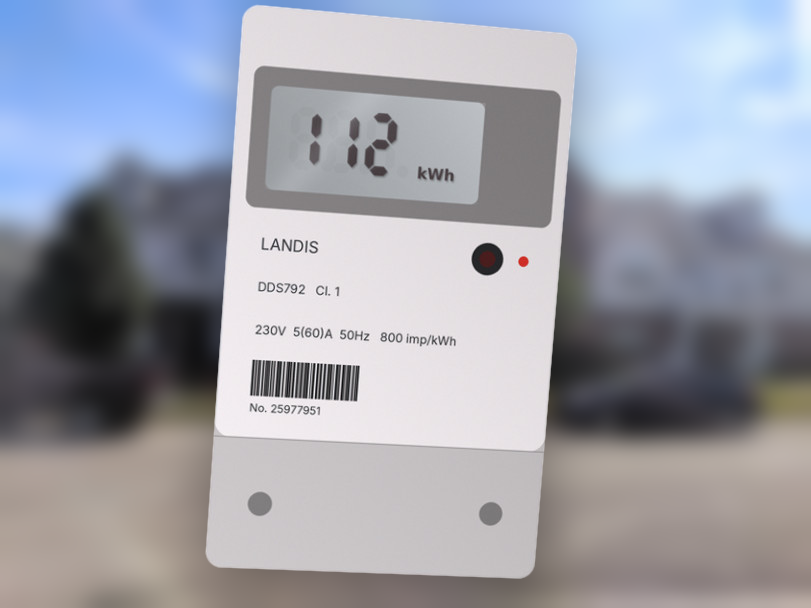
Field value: 112; kWh
